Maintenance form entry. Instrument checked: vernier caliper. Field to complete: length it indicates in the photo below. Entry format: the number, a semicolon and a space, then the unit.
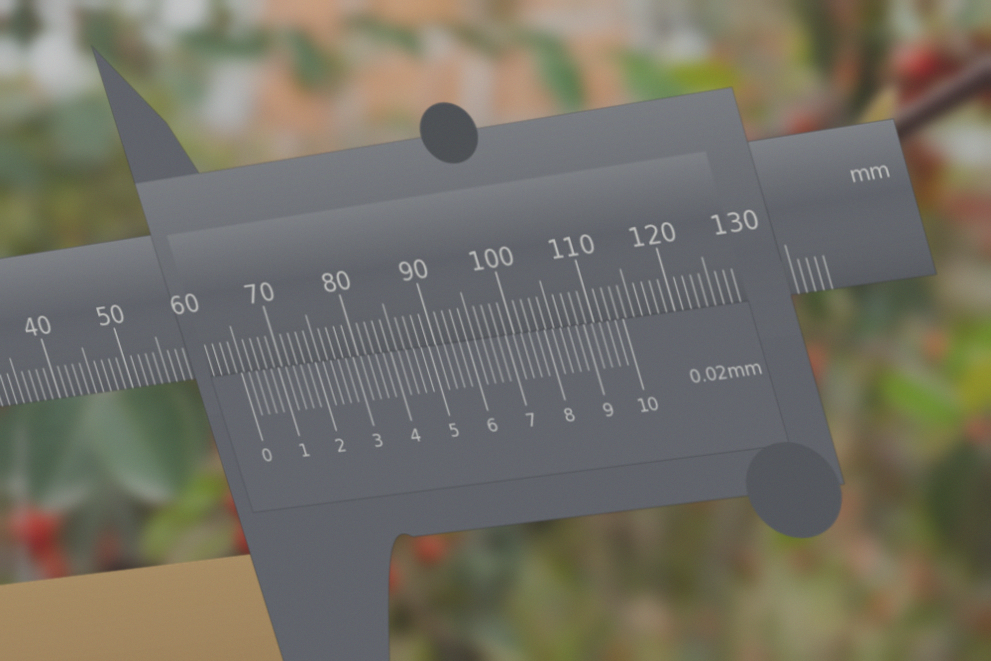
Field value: 64.6; mm
